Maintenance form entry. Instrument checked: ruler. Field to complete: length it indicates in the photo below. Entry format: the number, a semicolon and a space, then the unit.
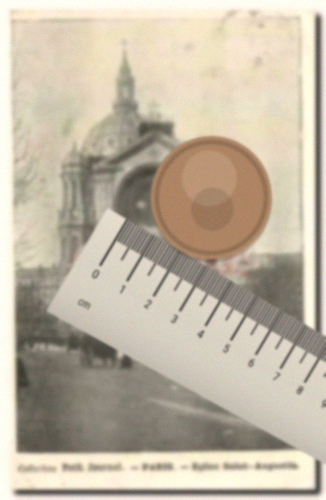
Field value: 4; cm
